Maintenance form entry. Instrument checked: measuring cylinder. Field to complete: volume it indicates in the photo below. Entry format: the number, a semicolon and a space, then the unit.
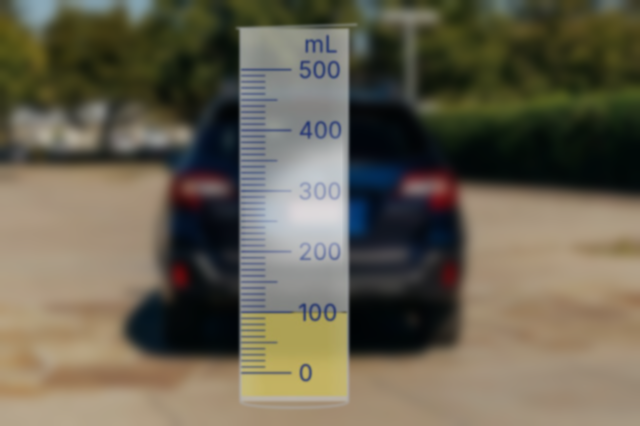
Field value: 100; mL
